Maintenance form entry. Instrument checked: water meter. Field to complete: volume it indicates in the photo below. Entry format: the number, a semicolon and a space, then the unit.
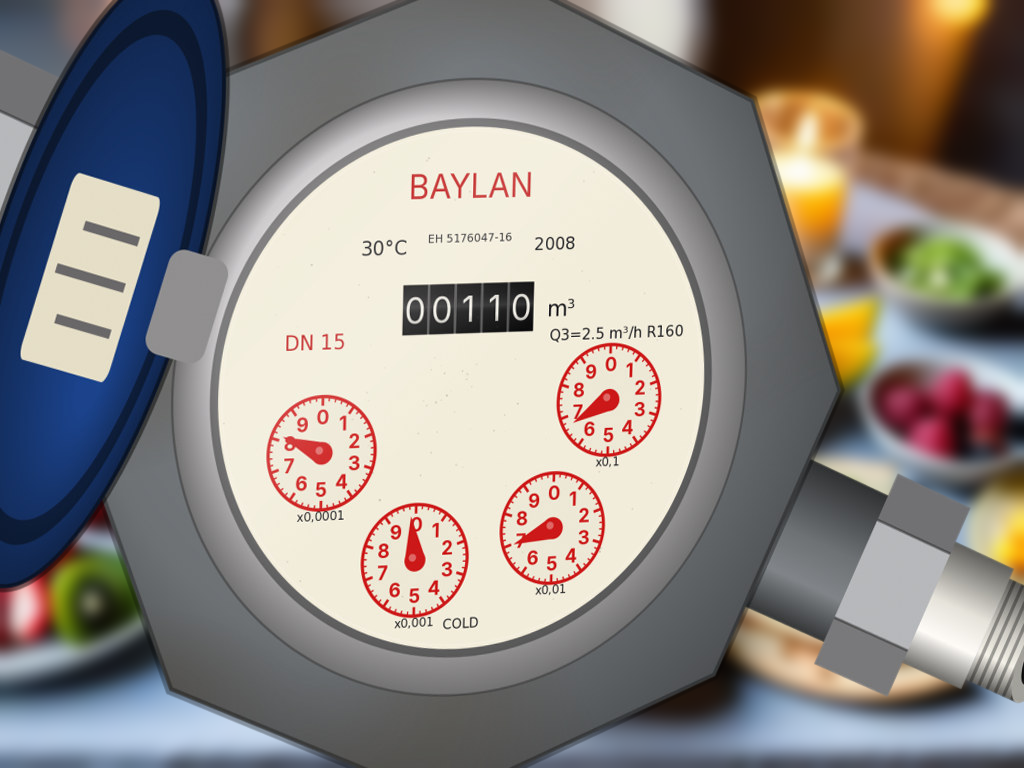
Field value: 110.6698; m³
